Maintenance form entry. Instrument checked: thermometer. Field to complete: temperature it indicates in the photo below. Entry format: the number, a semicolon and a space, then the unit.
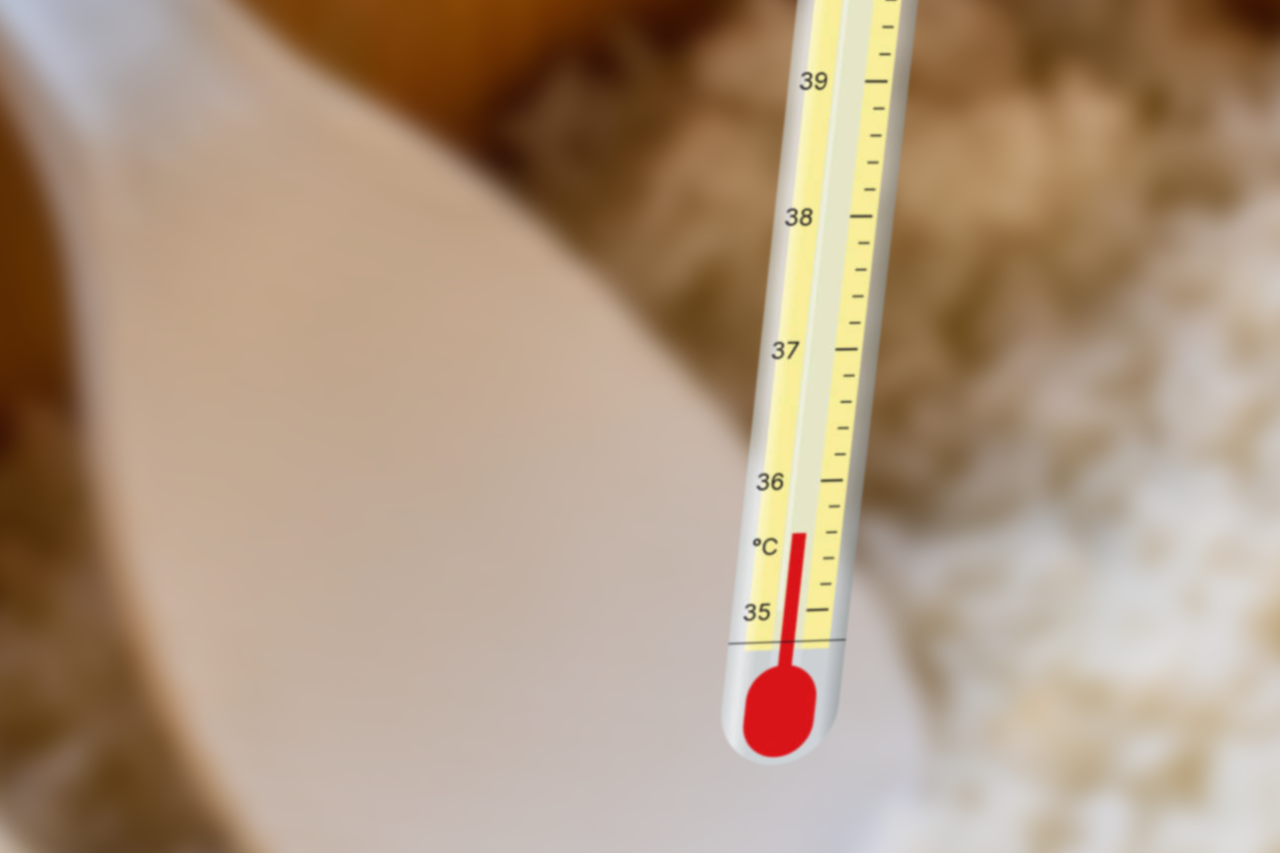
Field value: 35.6; °C
